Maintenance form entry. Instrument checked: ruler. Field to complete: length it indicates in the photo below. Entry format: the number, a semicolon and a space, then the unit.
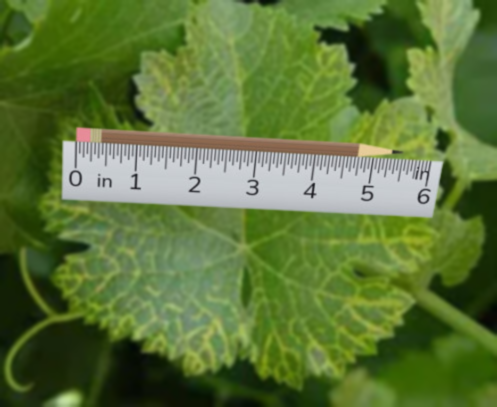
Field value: 5.5; in
